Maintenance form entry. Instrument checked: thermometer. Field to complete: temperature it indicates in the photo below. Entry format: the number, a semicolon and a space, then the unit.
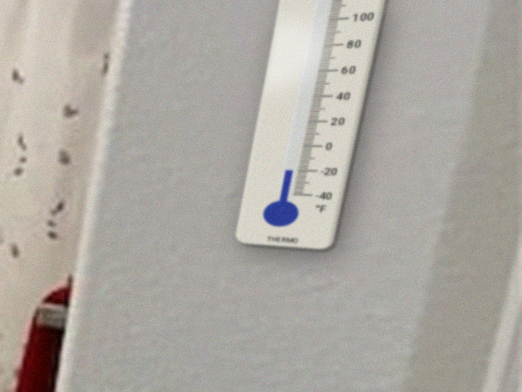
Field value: -20; °F
